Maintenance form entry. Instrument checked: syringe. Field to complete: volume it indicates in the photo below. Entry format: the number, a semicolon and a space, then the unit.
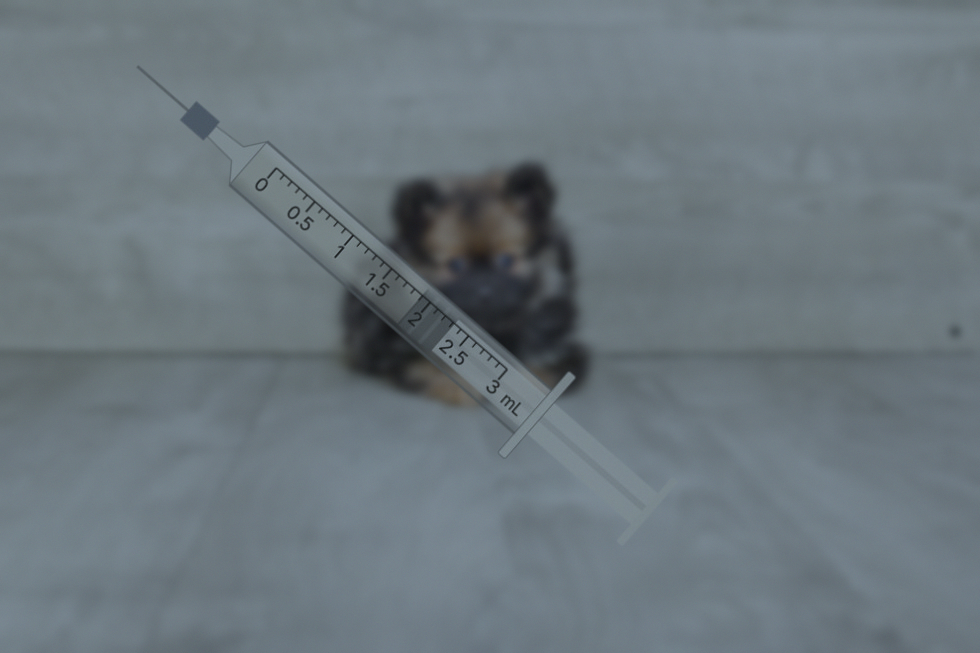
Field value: 1.9; mL
